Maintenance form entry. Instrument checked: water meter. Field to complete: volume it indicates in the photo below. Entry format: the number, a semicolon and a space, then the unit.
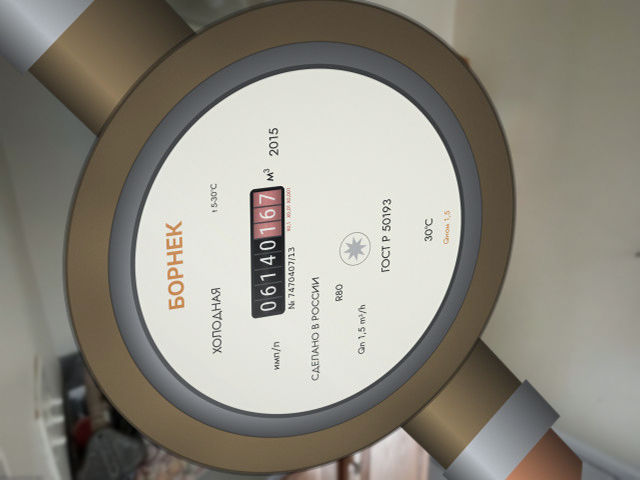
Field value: 6140.167; m³
